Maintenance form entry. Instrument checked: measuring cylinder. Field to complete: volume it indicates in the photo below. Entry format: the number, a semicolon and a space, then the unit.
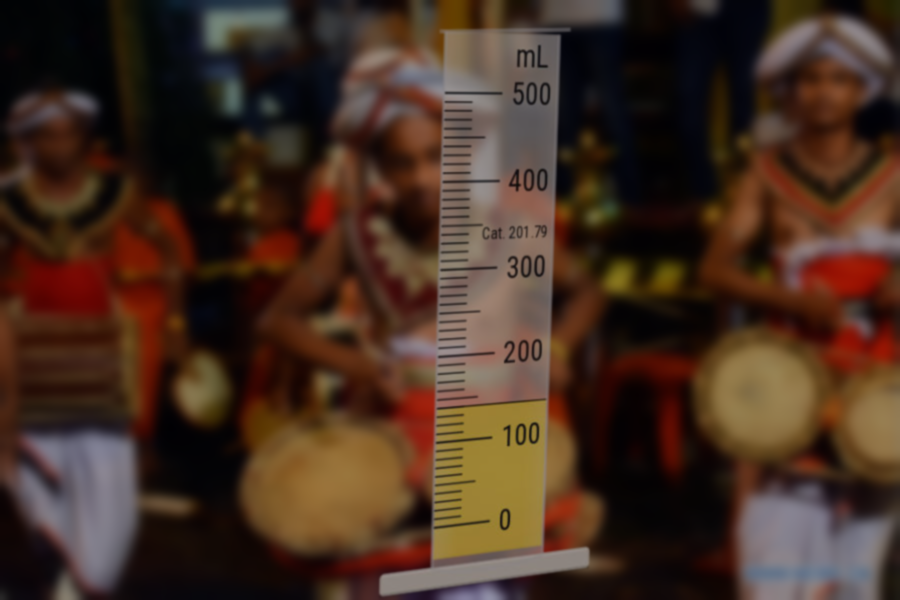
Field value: 140; mL
